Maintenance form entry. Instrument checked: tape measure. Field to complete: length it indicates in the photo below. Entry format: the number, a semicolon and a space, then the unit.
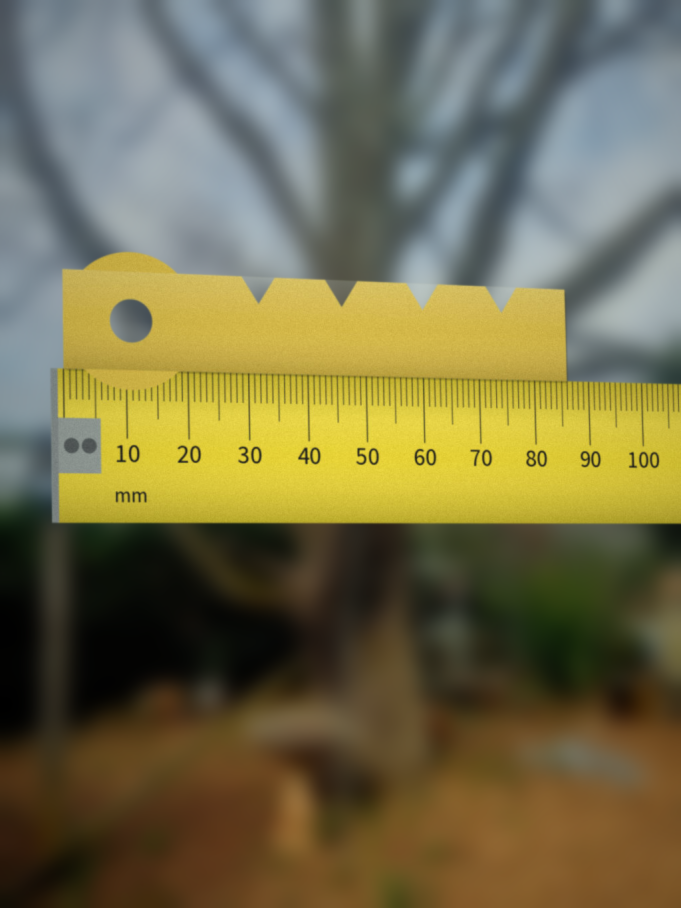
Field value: 86; mm
